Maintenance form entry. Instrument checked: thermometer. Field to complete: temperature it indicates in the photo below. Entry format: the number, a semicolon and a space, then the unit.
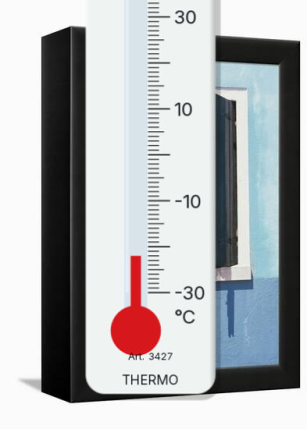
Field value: -22; °C
